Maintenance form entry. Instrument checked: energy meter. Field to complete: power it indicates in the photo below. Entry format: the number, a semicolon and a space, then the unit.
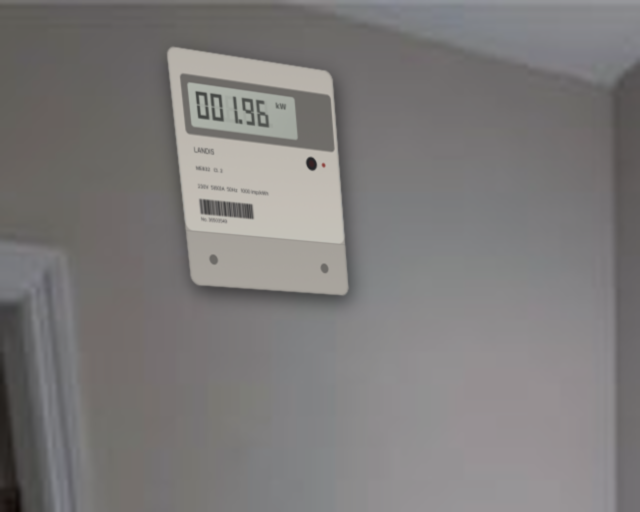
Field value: 1.96; kW
